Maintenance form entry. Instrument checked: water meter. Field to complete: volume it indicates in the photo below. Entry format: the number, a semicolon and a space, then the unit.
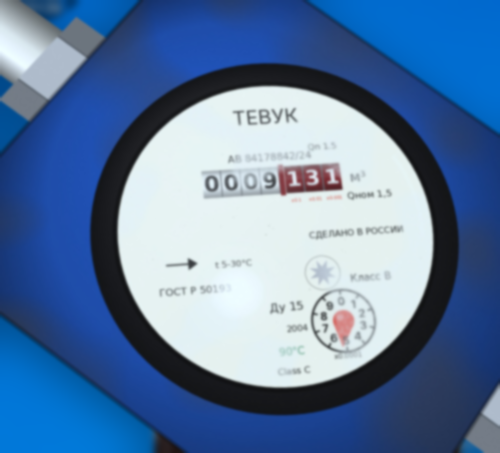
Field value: 9.1315; m³
